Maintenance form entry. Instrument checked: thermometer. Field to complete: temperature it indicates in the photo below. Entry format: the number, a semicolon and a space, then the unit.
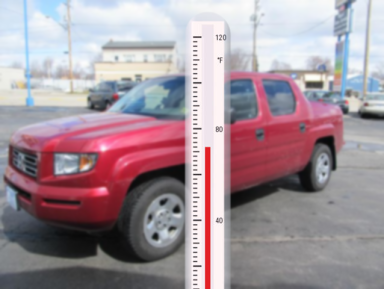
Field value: 72; °F
